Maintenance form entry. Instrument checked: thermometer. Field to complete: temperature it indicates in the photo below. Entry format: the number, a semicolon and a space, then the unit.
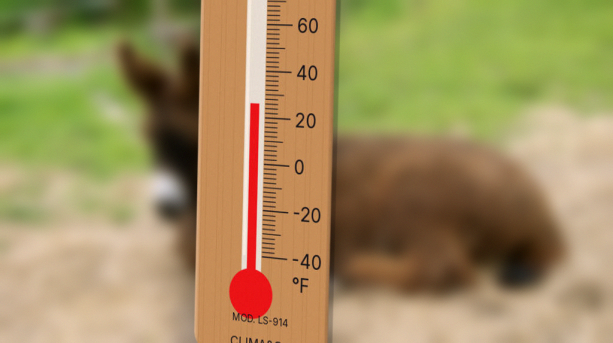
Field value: 26; °F
